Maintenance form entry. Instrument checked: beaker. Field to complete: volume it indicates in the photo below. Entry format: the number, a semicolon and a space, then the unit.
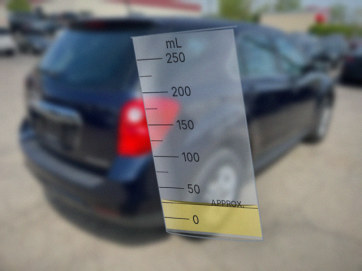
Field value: 25; mL
